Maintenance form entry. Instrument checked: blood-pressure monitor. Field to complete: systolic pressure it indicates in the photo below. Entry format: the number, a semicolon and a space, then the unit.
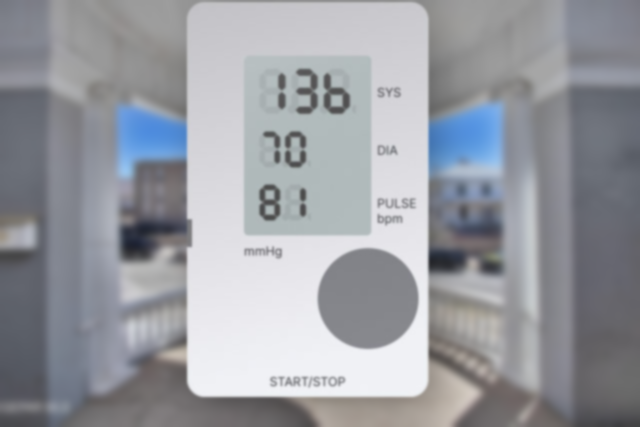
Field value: 136; mmHg
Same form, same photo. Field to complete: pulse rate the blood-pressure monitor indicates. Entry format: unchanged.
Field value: 81; bpm
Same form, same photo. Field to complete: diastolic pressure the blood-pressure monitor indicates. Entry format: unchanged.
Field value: 70; mmHg
